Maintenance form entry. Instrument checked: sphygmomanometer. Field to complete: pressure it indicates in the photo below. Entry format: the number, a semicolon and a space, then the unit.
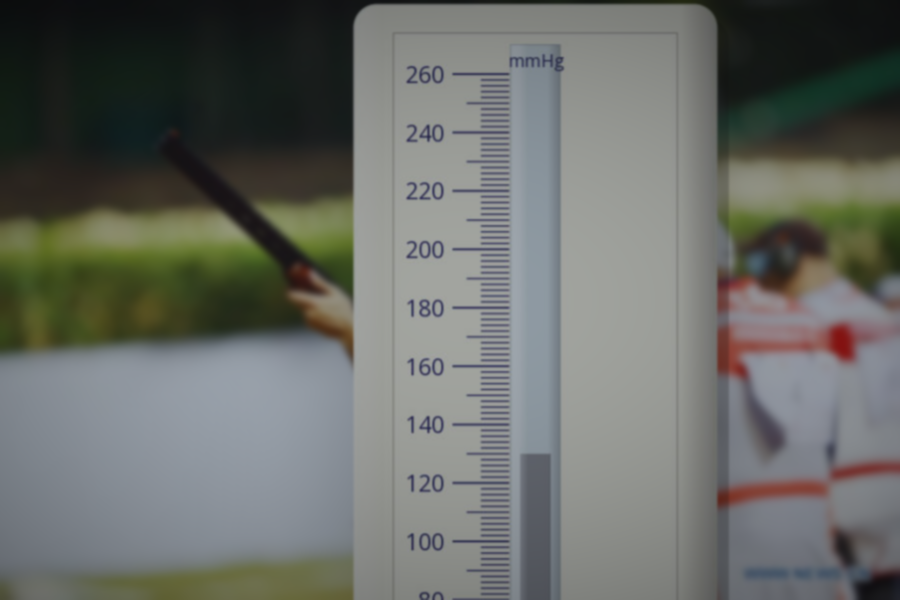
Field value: 130; mmHg
